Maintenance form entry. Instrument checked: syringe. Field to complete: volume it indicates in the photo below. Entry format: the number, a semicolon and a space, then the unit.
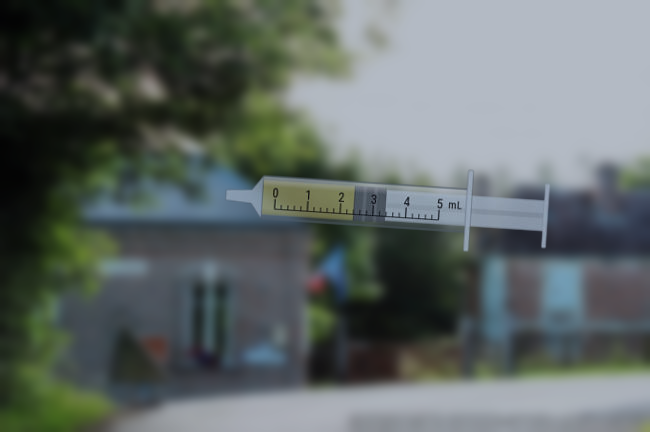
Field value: 2.4; mL
